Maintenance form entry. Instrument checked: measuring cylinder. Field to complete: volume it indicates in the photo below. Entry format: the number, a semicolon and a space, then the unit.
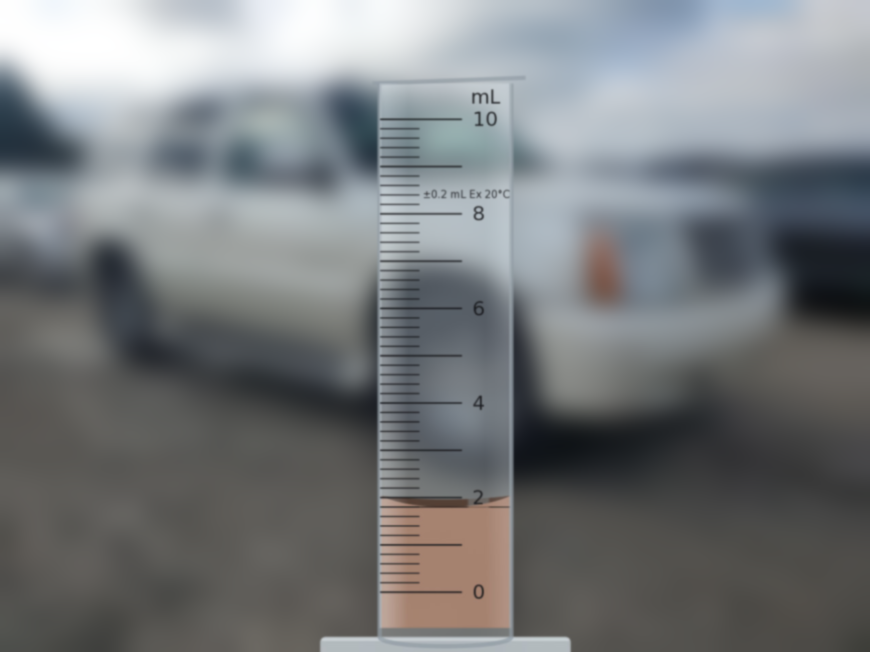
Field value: 1.8; mL
